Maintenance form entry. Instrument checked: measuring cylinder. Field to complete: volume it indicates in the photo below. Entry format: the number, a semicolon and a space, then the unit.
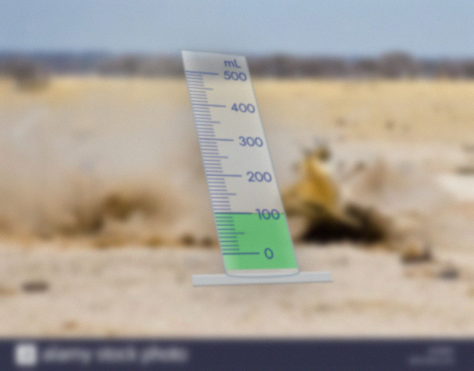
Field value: 100; mL
